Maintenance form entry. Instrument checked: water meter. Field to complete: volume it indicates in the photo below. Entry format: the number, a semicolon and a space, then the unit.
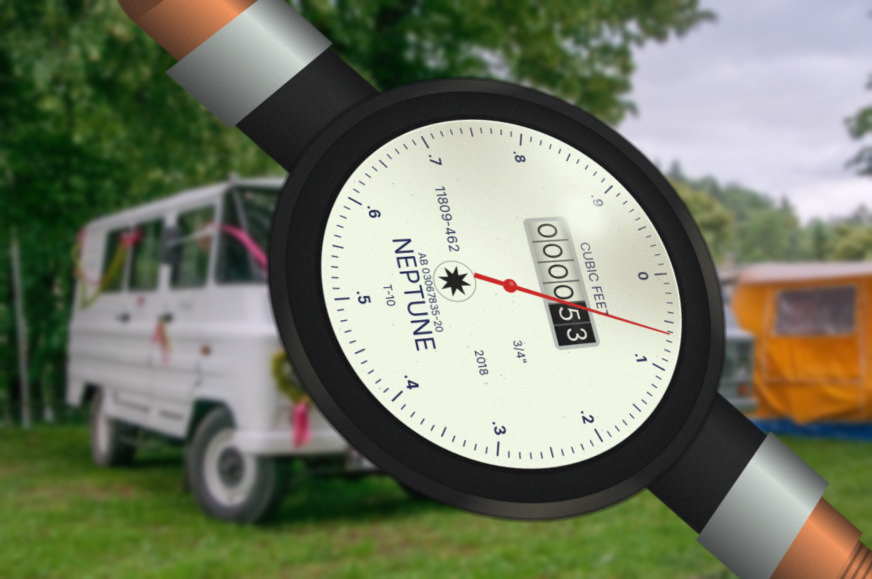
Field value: 53.06; ft³
